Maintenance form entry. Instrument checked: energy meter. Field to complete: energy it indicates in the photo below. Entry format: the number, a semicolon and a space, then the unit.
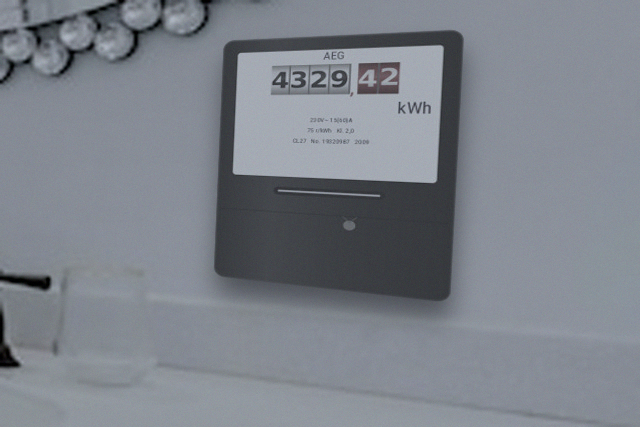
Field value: 4329.42; kWh
